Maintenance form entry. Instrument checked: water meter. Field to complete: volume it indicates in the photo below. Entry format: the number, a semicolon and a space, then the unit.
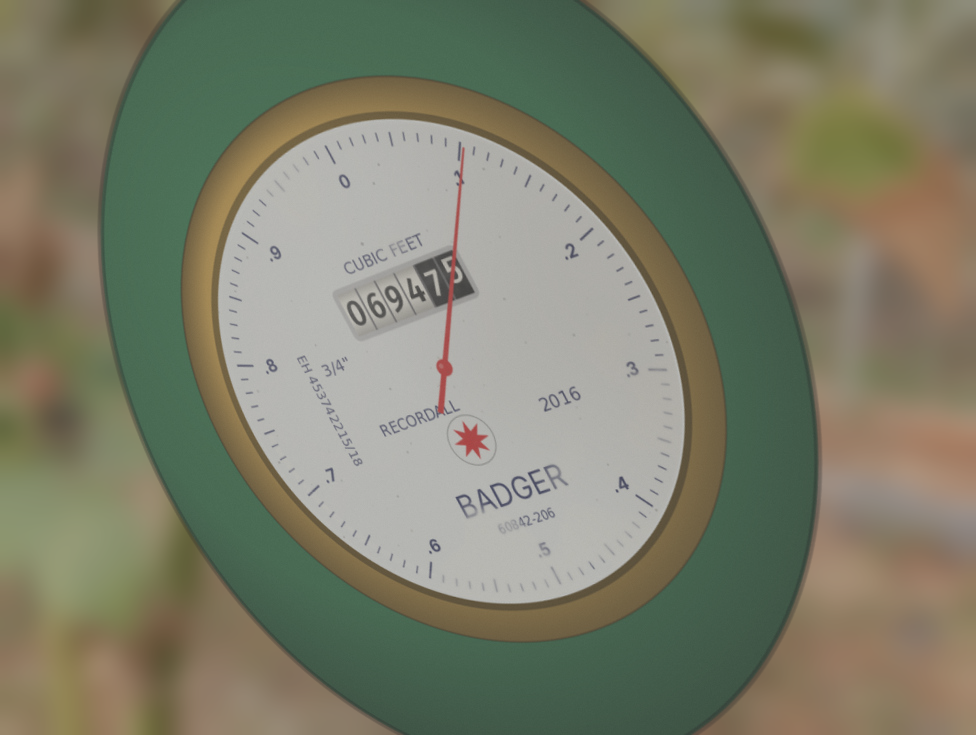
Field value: 69475.10; ft³
